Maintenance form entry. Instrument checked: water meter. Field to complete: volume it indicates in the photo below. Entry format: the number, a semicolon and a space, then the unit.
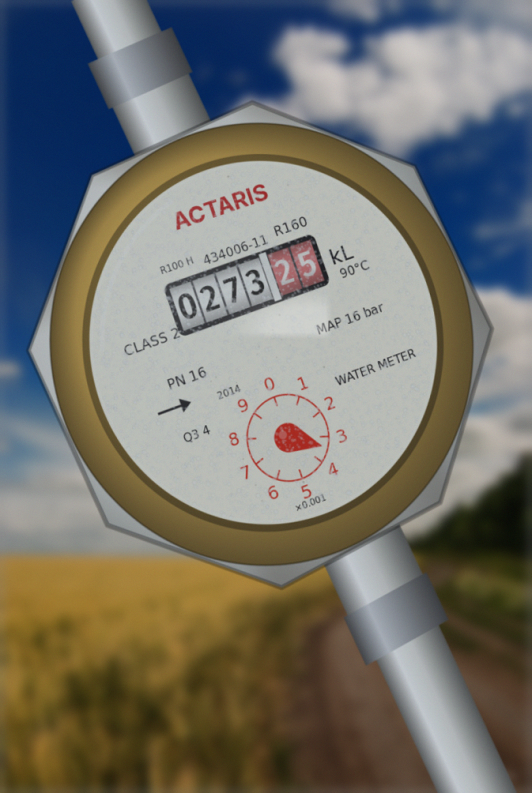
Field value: 273.253; kL
